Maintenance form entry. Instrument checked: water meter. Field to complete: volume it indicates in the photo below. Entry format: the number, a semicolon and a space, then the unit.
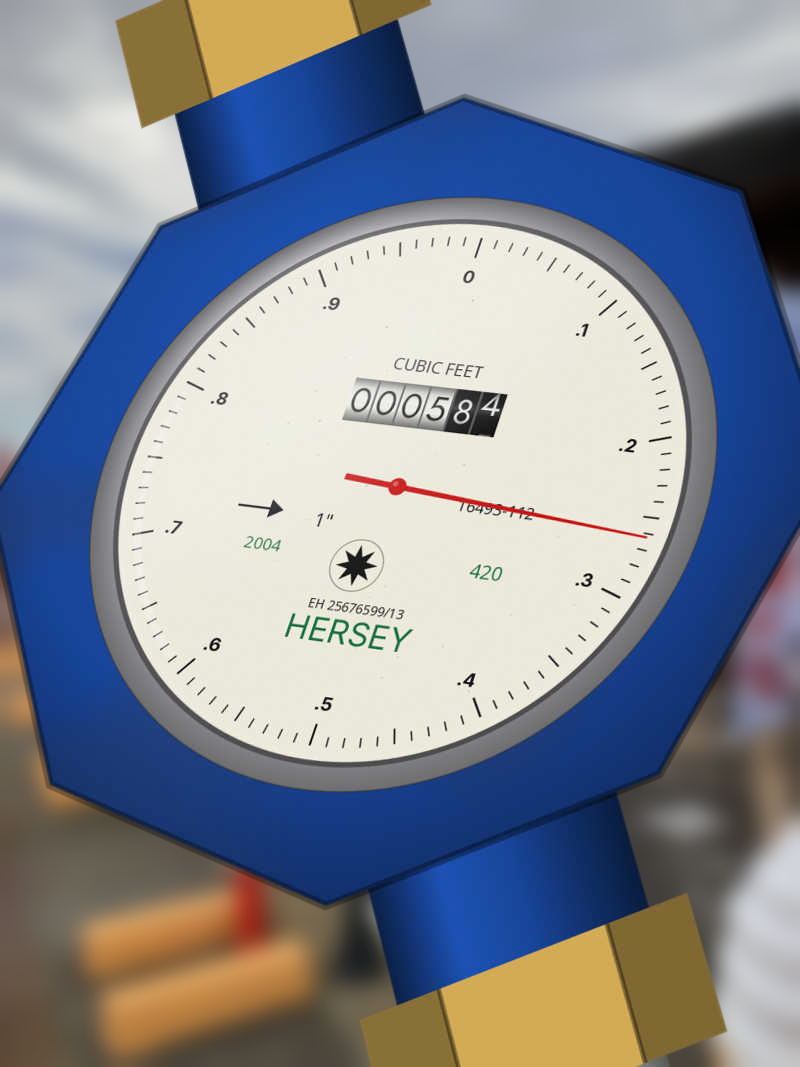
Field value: 584.26; ft³
